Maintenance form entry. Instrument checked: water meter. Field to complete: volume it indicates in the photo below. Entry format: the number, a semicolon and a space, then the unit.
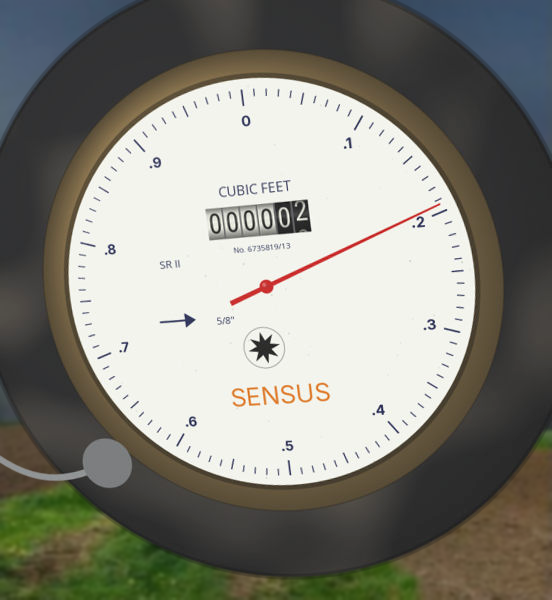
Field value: 2.19; ft³
